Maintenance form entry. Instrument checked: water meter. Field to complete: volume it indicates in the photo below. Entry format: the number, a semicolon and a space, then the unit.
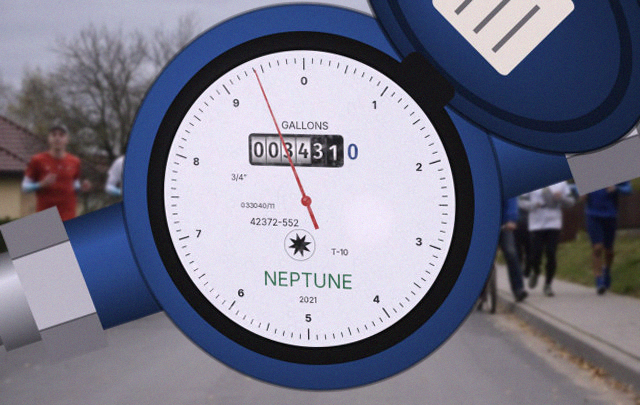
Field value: 34309.4; gal
